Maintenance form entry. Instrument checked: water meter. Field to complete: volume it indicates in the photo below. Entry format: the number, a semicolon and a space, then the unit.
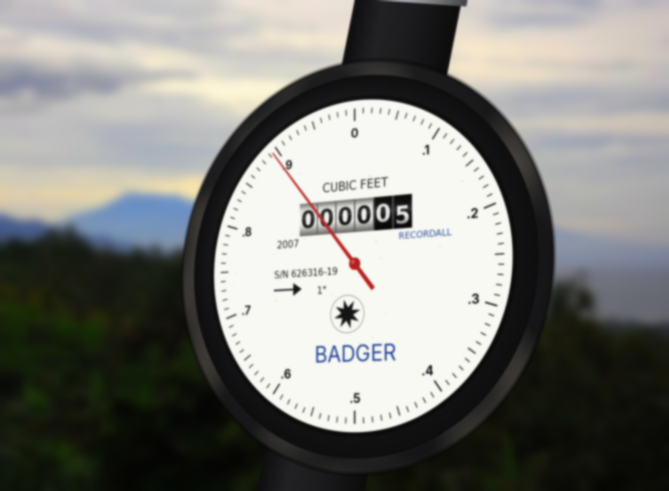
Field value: 4.89; ft³
